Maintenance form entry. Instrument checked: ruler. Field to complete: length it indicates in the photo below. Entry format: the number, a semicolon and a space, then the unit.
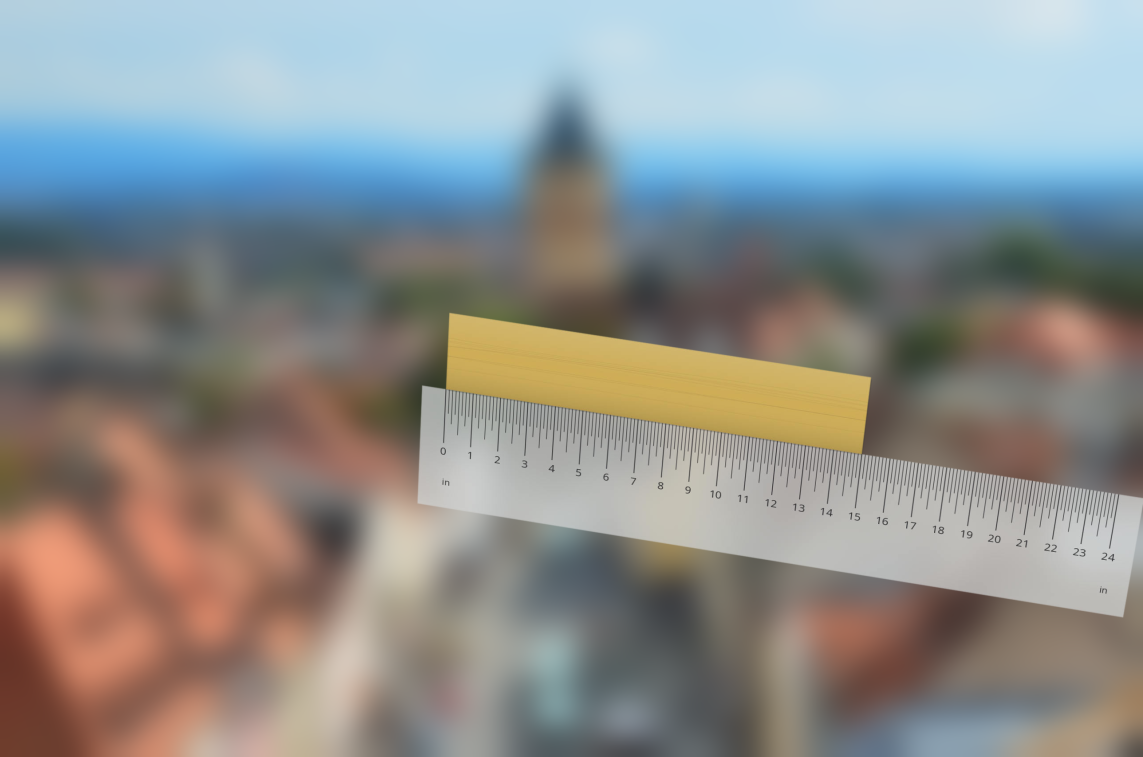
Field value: 15; in
